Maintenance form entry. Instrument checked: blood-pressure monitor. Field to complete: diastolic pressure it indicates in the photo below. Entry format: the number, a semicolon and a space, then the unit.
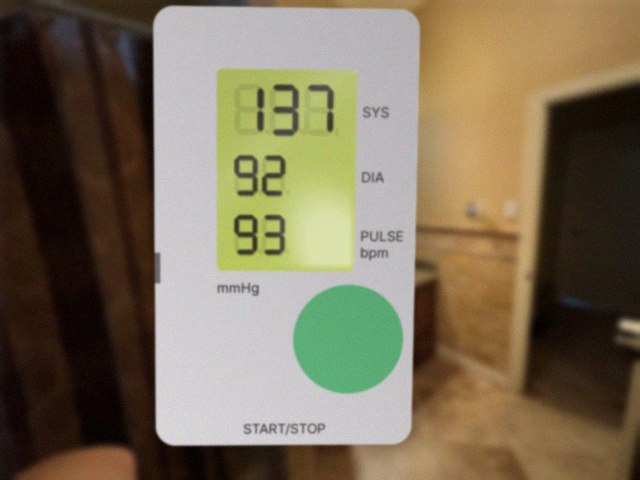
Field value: 92; mmHg
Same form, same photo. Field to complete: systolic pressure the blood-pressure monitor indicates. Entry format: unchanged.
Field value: 137; mmHg
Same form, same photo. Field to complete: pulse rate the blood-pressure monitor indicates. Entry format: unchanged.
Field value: 93; bpm
